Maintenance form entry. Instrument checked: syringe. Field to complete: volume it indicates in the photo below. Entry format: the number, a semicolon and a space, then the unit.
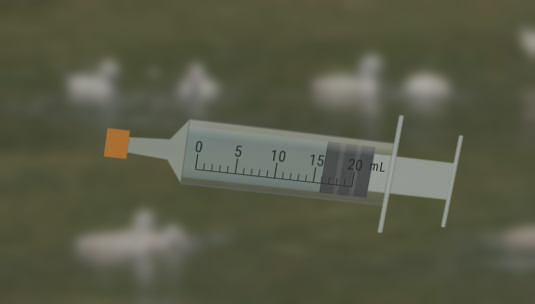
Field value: 16; mL
